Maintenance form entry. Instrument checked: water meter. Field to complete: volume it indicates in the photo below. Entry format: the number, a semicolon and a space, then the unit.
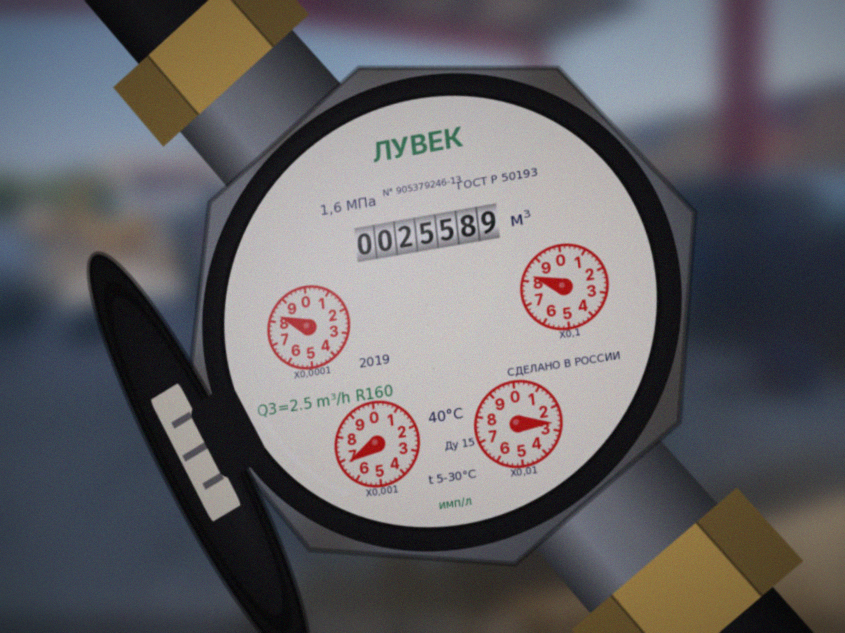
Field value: 25589.8268; m³
